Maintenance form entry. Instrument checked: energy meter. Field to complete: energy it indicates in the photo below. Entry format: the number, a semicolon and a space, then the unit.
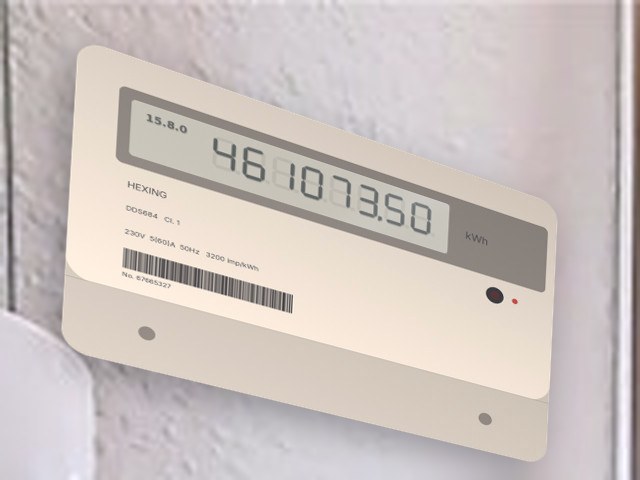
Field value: 461073.50; kWh
